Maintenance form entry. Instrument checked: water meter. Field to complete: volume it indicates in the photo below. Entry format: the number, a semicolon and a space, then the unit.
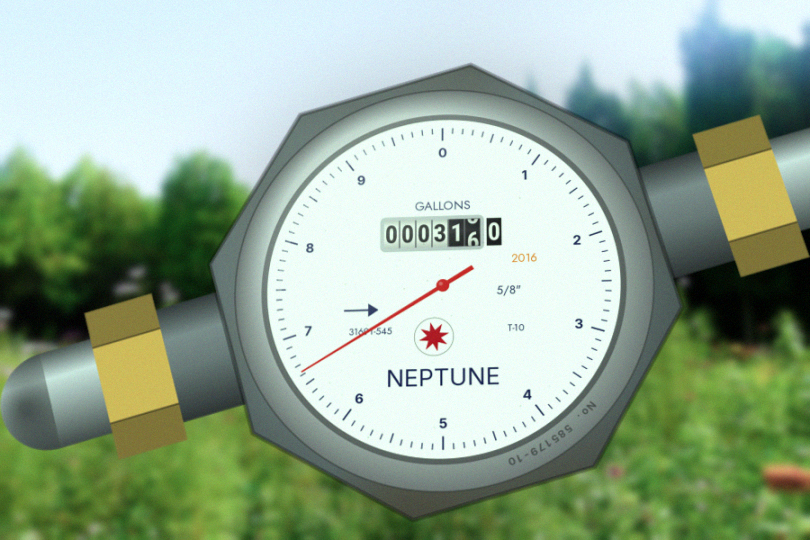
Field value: 3156.6; gal
